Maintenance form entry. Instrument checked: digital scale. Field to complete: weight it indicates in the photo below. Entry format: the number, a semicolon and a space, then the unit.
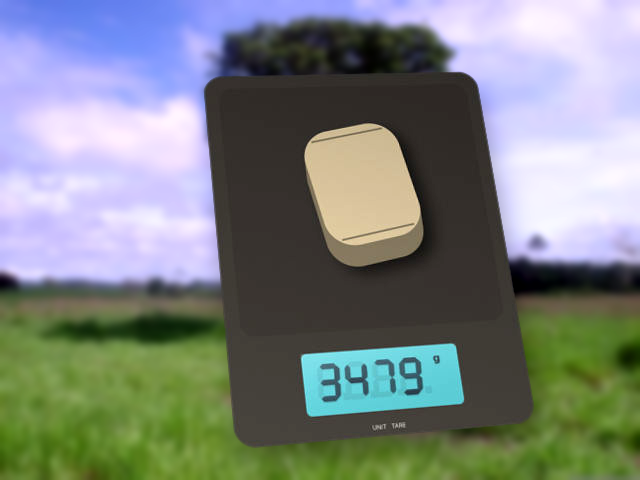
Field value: 3479; g
